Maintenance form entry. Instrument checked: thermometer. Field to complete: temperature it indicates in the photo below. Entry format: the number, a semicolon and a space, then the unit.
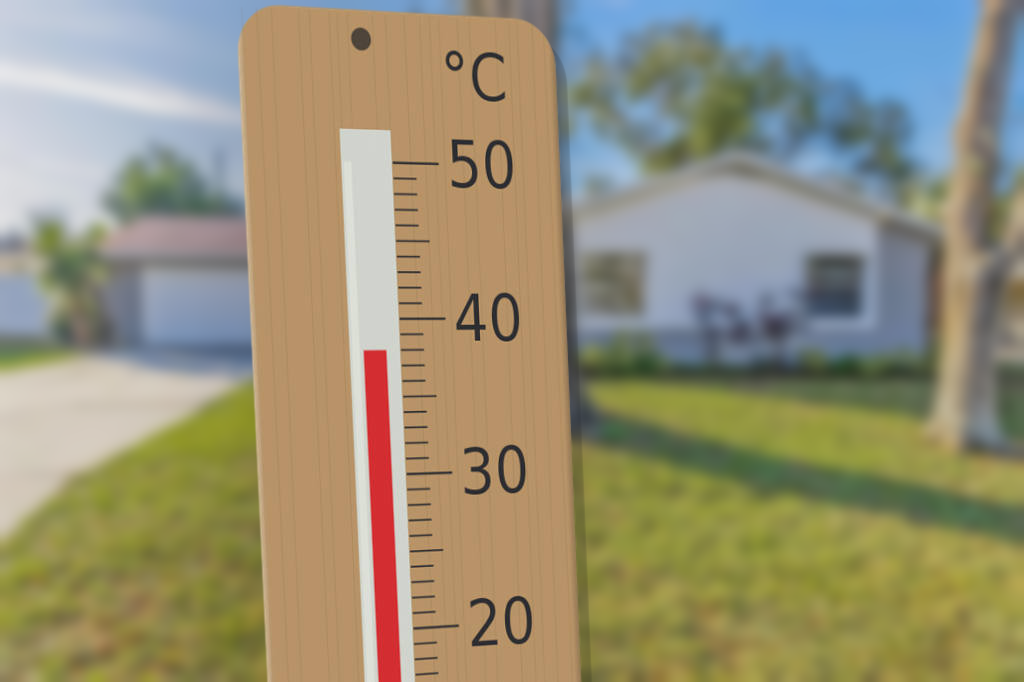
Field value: 38; °C
